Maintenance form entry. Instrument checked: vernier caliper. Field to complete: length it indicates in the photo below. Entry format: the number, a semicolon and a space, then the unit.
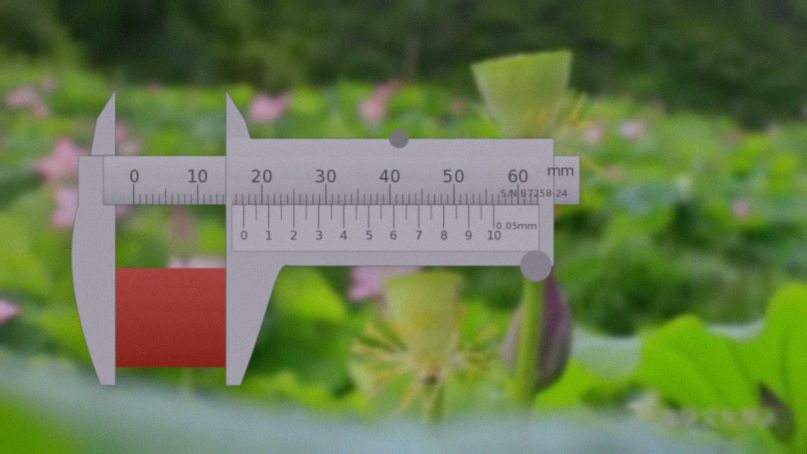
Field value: 17.2; mm
